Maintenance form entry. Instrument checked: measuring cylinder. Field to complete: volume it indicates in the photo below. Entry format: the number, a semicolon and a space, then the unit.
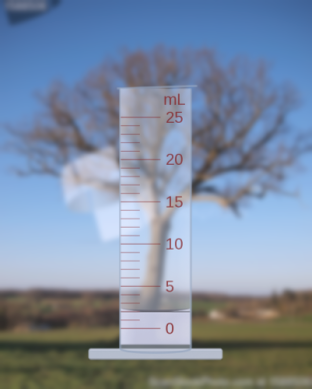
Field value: 2; mL
